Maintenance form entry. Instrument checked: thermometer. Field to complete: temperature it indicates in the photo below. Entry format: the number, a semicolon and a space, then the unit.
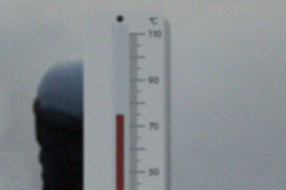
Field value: 75; °C
